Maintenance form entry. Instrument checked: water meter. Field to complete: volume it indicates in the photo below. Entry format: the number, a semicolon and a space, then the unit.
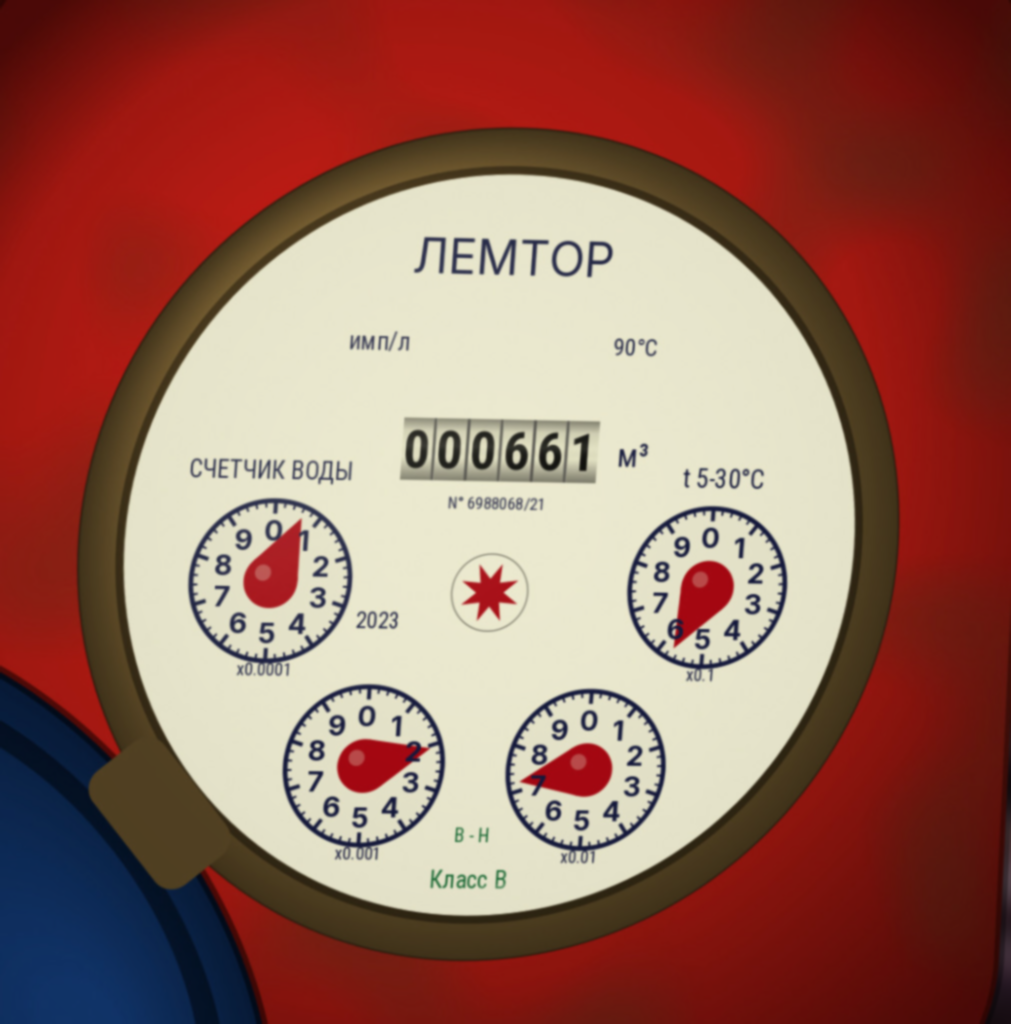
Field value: 661.5720; m³
